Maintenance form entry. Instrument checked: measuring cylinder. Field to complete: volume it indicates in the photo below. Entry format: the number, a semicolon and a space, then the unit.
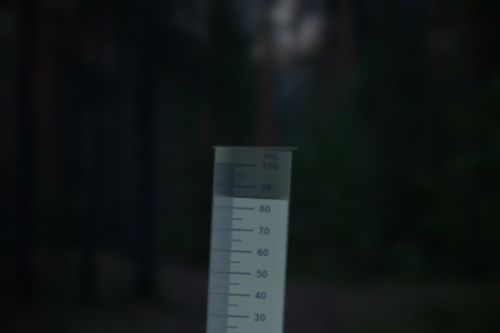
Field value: 85; mL
